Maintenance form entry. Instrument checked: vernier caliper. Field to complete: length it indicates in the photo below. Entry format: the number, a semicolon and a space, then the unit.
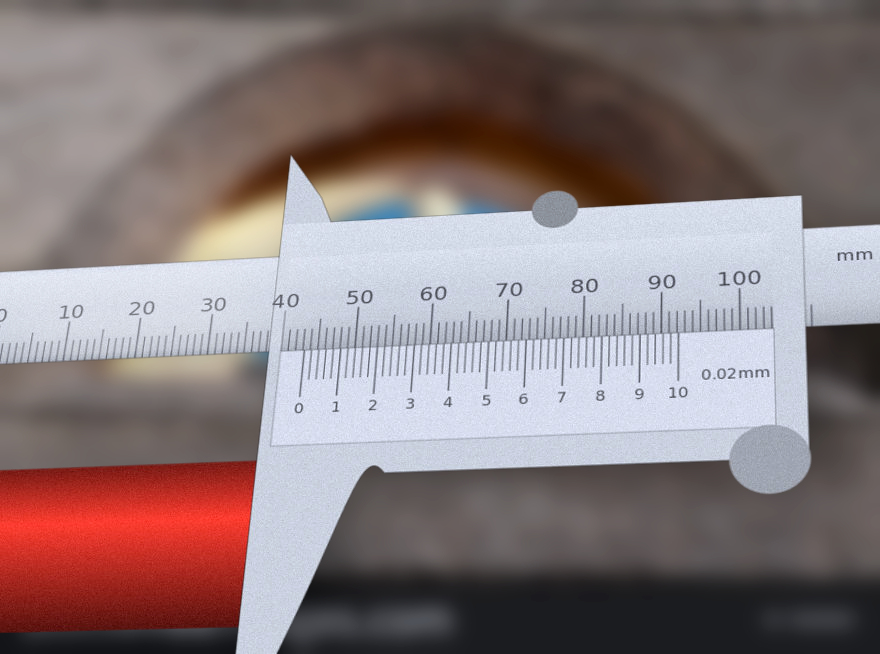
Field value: 43.2; mm
